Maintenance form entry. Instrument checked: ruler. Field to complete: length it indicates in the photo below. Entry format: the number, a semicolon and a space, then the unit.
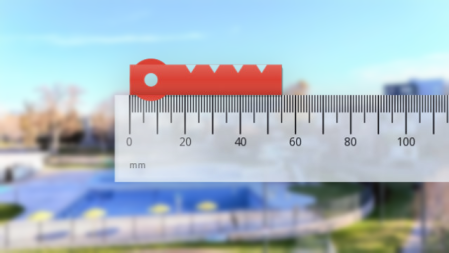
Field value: 55; mm
